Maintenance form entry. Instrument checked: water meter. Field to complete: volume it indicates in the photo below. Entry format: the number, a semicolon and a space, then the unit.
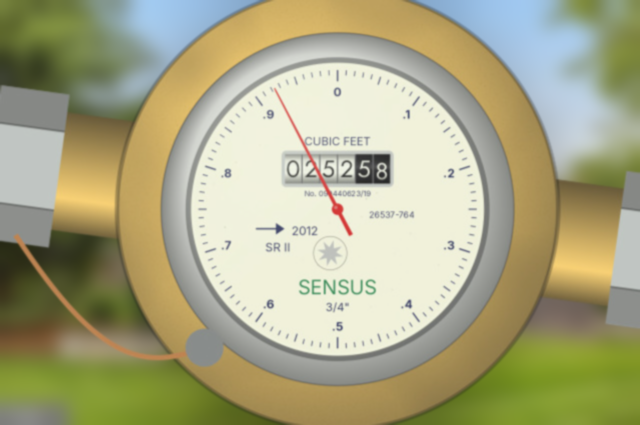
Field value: 25257.92; ft³
